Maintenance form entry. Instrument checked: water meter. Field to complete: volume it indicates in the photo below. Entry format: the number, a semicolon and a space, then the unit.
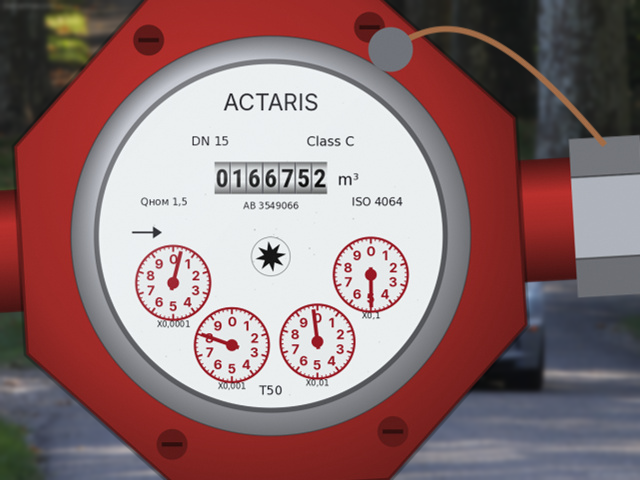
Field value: 166752.4980; m³
